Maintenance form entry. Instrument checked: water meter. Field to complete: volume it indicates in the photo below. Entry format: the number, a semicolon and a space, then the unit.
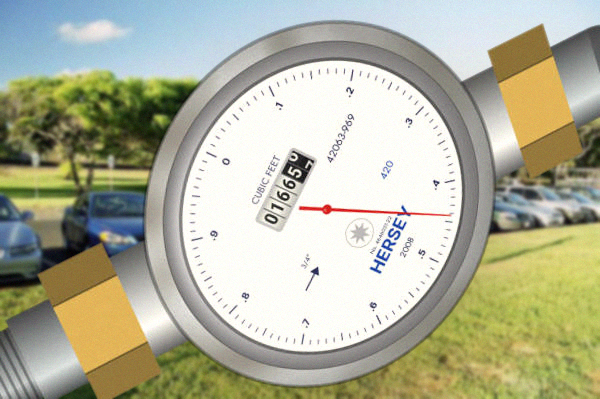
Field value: 16656.44; ft³
